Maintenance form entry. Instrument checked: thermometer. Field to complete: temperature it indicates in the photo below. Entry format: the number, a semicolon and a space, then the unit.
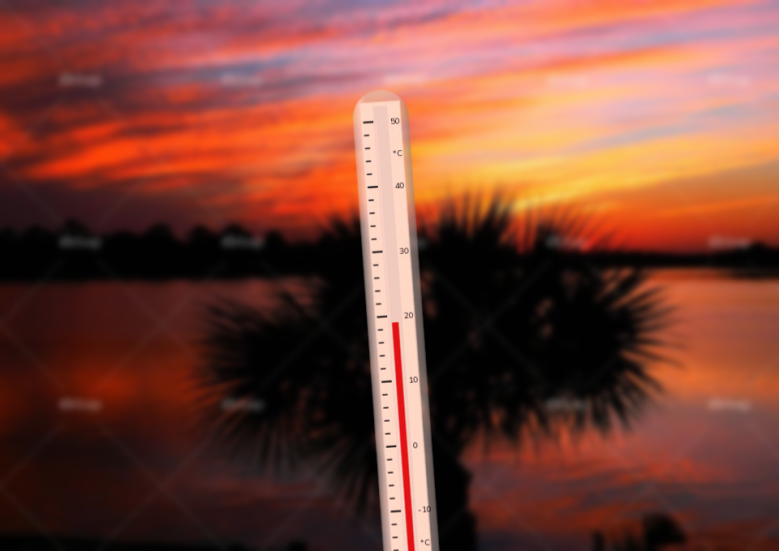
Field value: 19; °C
